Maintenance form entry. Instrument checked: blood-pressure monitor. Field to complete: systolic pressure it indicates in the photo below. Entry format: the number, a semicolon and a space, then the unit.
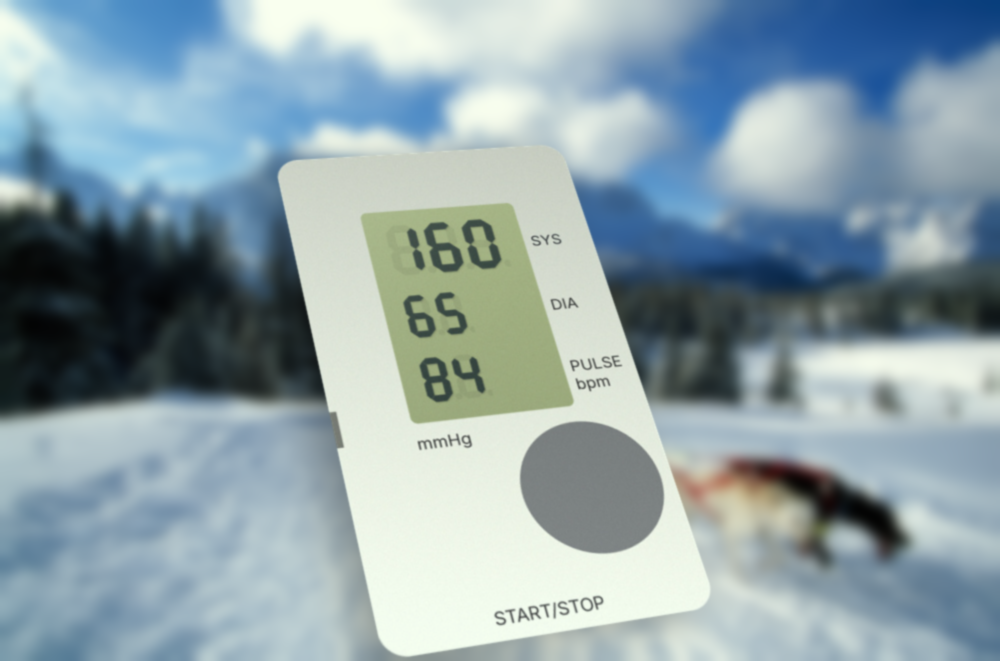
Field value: 160; mmHg
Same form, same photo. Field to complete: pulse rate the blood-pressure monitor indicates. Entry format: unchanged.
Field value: 84; bpm
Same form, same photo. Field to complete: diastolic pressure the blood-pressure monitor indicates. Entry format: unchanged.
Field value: 65; mmHg
